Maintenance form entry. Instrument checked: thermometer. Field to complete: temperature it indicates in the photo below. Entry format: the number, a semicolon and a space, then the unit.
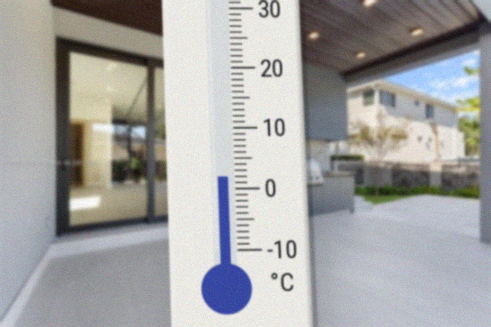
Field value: 2; °C
